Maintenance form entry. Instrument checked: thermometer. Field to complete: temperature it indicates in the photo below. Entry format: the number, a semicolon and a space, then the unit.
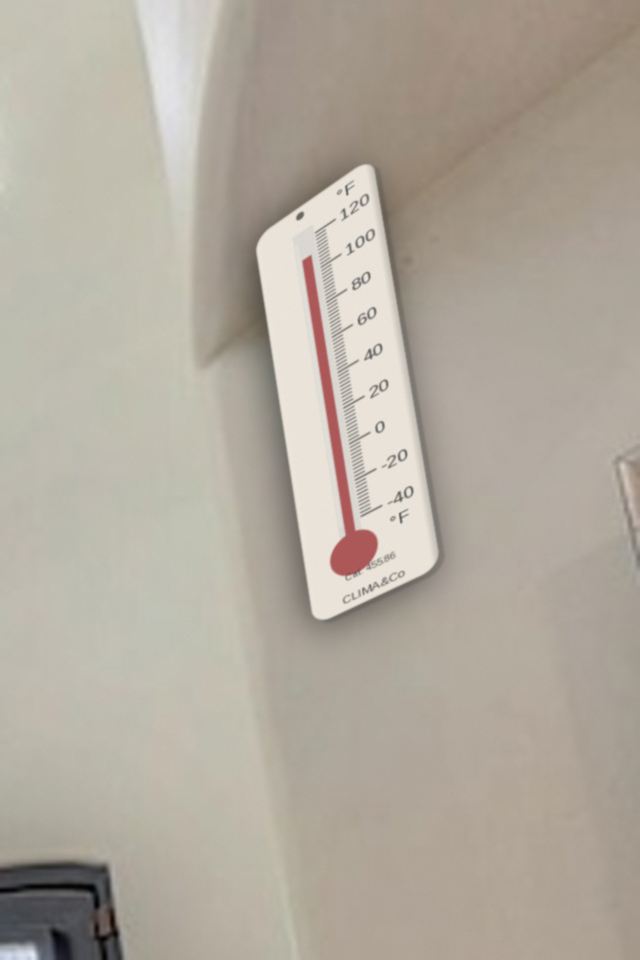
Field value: 110; °F
